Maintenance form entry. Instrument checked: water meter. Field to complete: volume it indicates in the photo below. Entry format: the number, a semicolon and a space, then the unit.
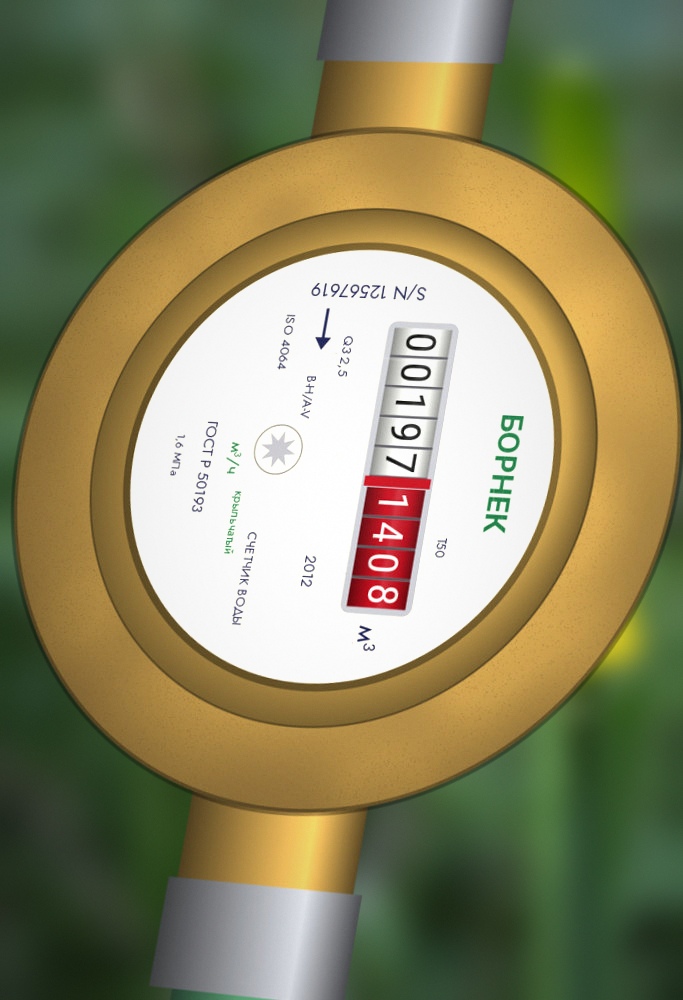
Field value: 197.1408; m³
